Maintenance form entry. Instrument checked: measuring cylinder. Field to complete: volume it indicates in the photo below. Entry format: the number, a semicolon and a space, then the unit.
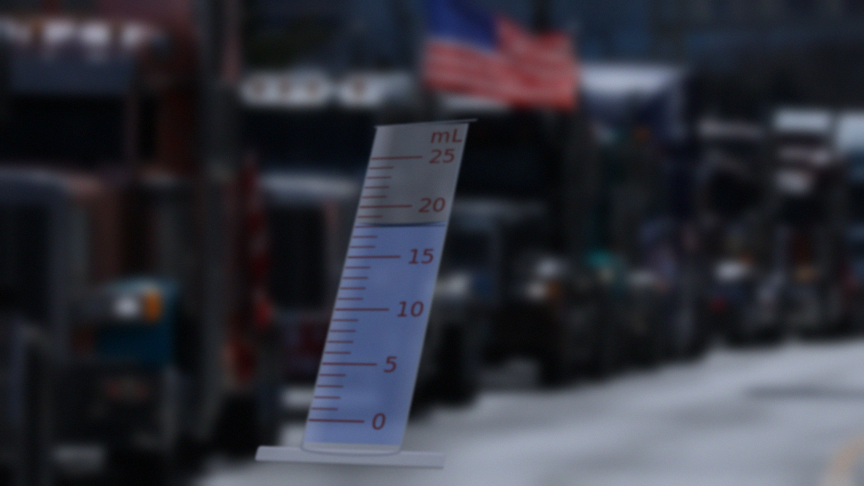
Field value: 18; mL
